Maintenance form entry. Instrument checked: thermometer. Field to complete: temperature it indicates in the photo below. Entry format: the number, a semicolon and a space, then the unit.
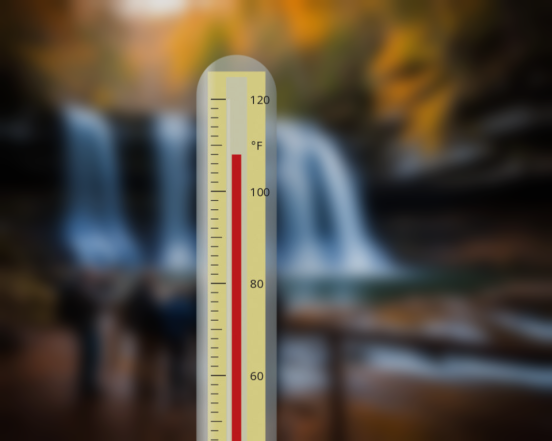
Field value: 108; °F
